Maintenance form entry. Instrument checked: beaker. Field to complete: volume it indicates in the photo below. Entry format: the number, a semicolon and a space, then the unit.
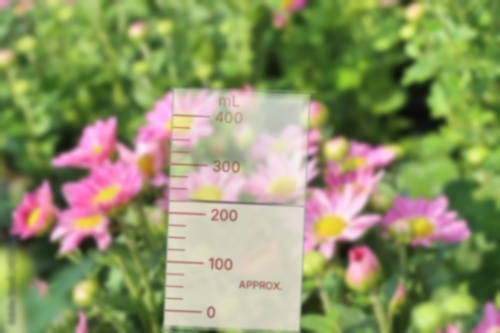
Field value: 225; mL
